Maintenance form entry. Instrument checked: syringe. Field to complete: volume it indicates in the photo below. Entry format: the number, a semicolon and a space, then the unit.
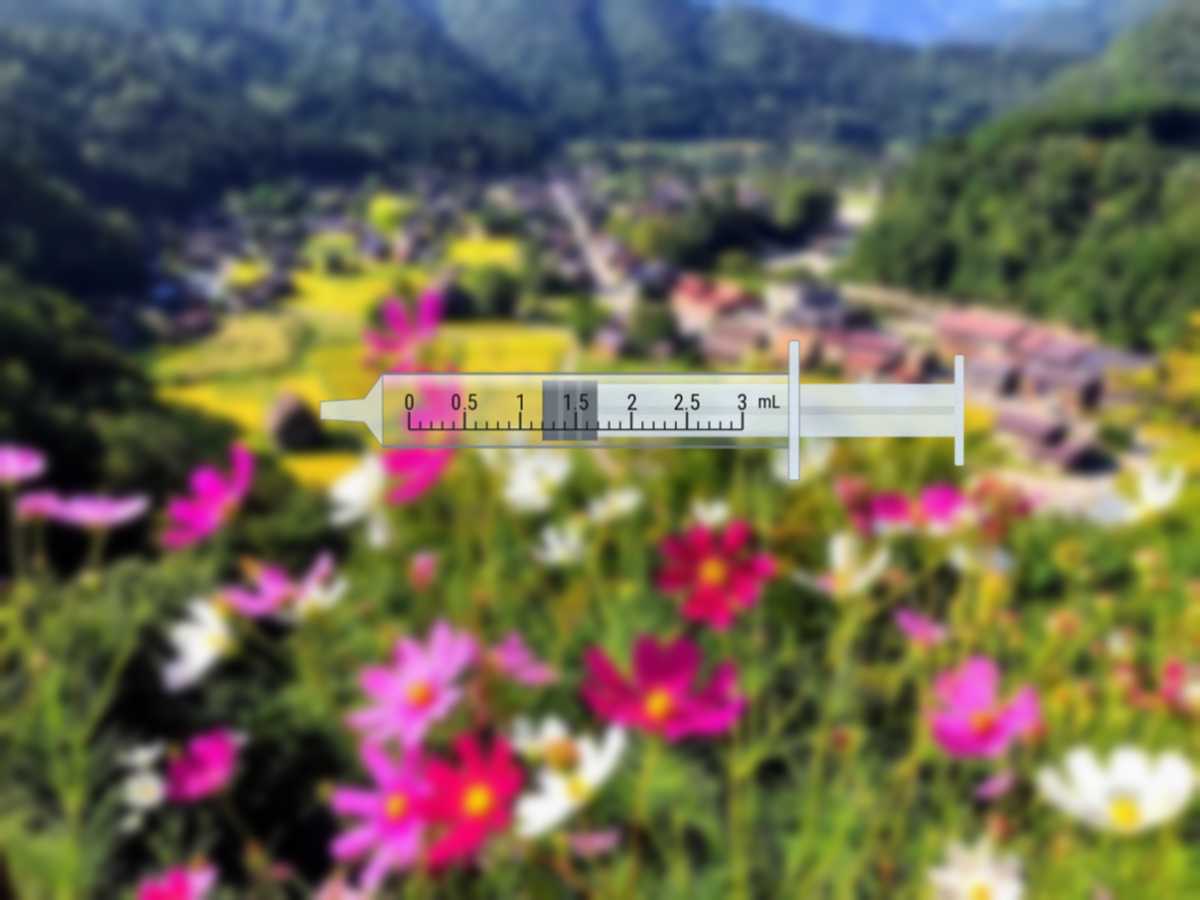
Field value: 1.2; mL
